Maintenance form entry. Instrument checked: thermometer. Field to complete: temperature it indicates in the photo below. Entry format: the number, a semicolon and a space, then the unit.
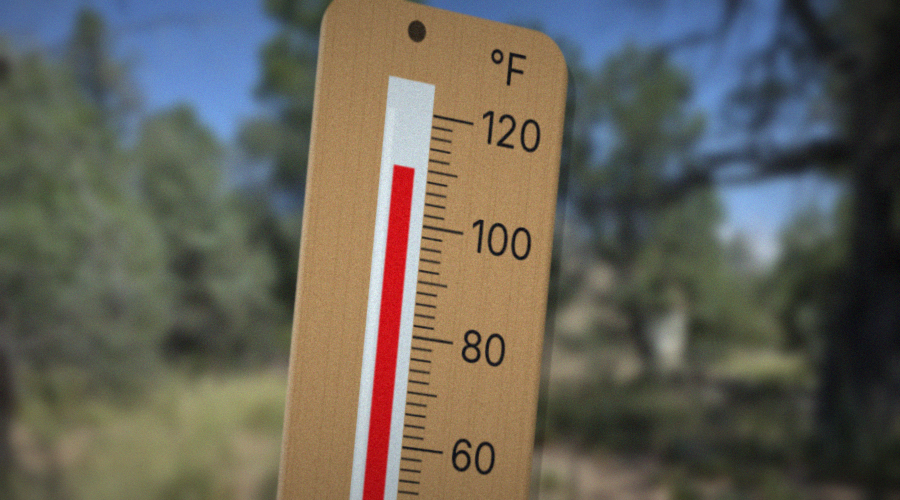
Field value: 110; °F
